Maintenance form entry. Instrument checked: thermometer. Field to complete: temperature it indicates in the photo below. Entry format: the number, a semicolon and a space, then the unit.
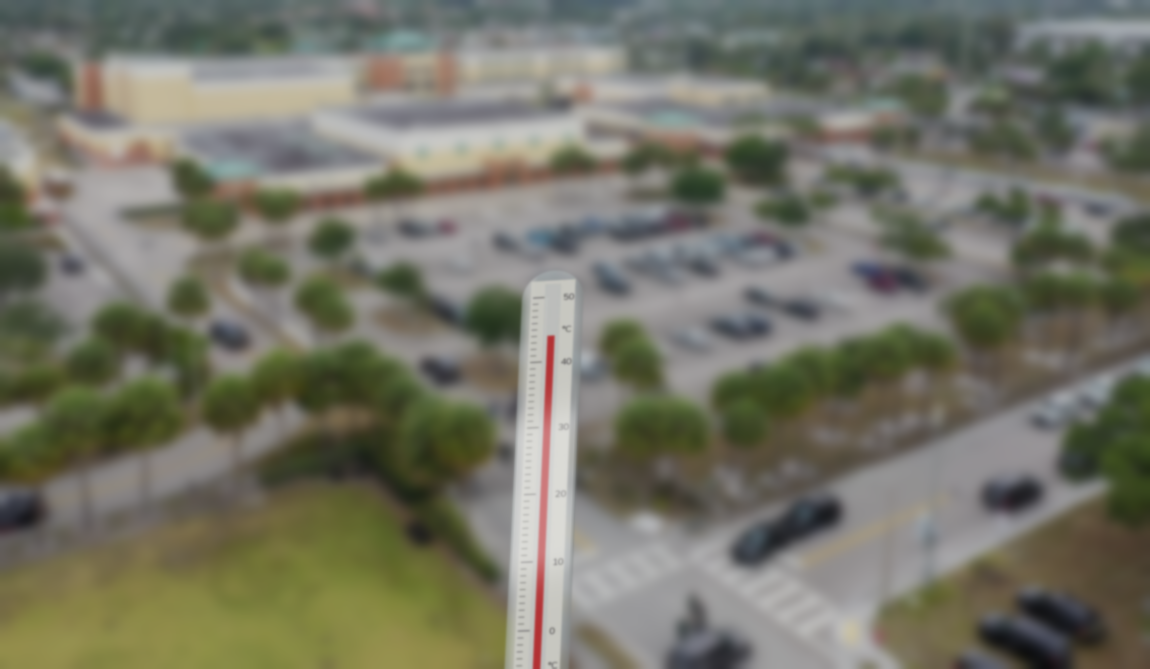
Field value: 44; °C
